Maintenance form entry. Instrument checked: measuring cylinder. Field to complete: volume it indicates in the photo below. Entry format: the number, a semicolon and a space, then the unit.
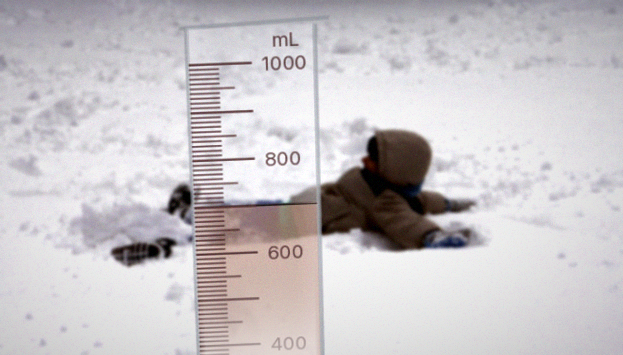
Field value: 700; mL
